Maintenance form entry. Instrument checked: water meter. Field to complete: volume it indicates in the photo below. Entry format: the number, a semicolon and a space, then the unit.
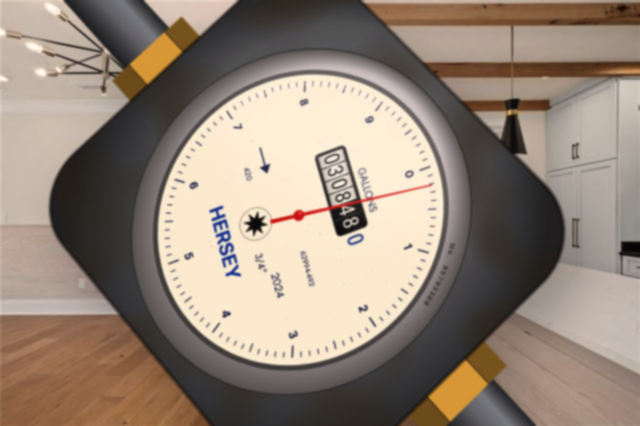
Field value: 308480.2; gal
